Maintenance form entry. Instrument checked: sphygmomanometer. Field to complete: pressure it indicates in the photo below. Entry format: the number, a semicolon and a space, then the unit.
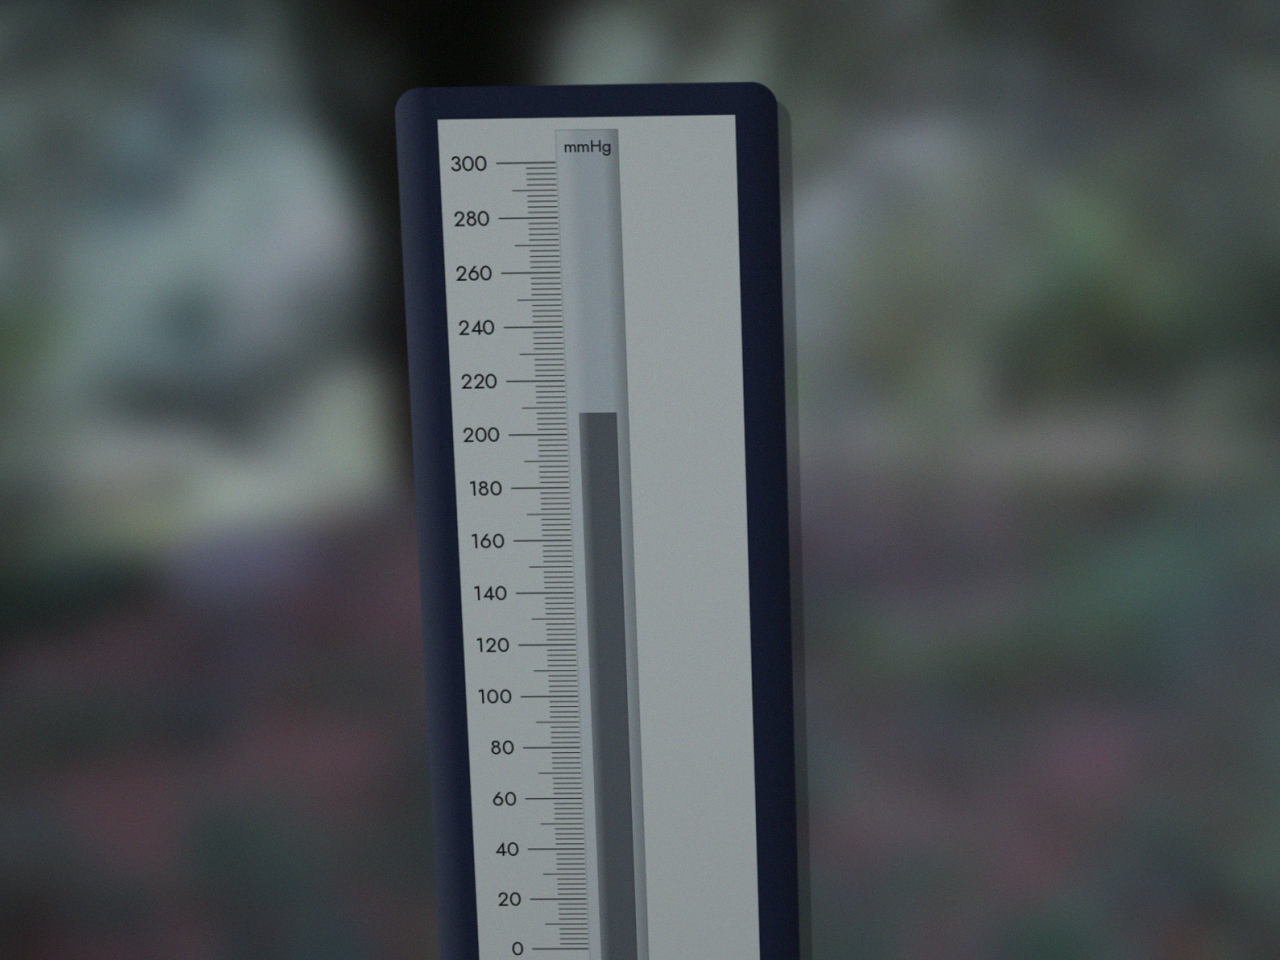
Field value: 208; mmHg
